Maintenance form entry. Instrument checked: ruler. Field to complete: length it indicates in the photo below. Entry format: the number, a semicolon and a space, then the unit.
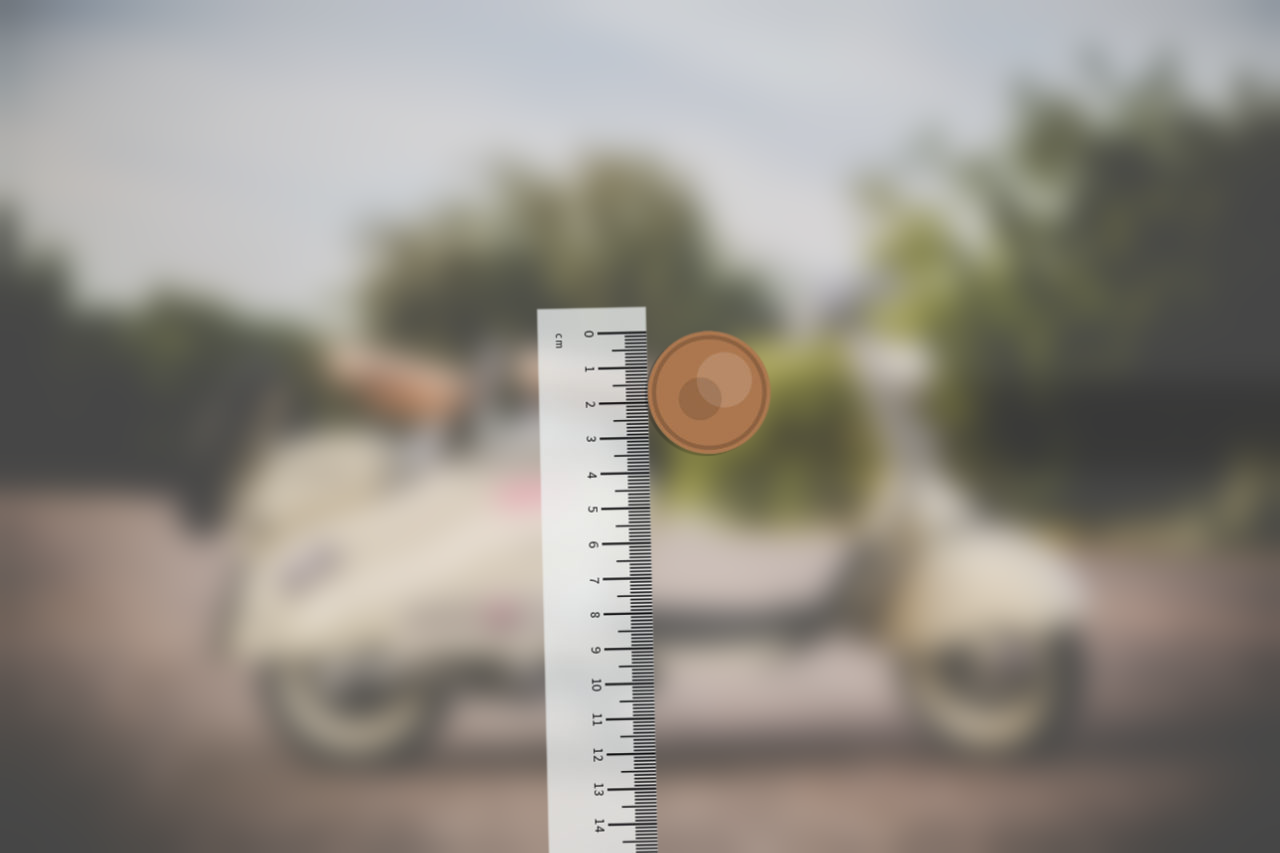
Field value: 3.5; cm
